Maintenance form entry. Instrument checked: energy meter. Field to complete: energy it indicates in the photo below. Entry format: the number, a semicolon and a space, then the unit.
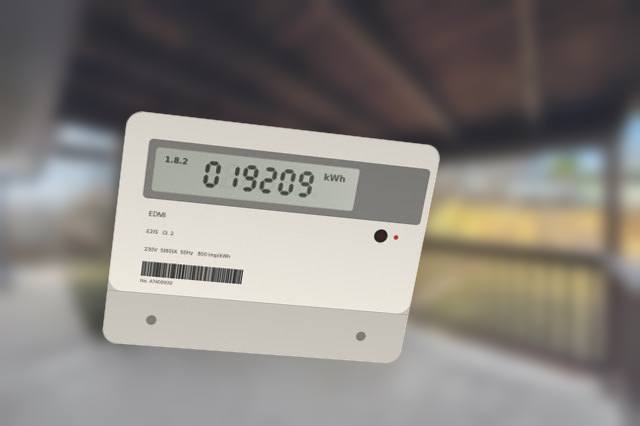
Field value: 19209; kWh
